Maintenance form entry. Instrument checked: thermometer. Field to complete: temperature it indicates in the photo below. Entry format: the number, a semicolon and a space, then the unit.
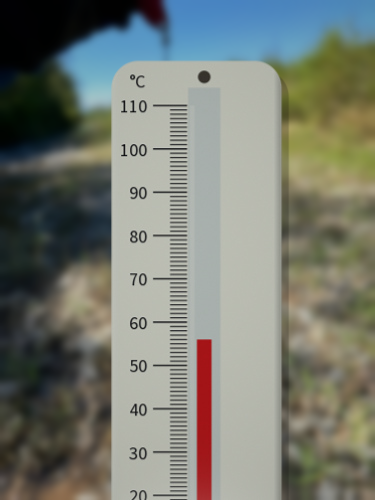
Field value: 56; °C
